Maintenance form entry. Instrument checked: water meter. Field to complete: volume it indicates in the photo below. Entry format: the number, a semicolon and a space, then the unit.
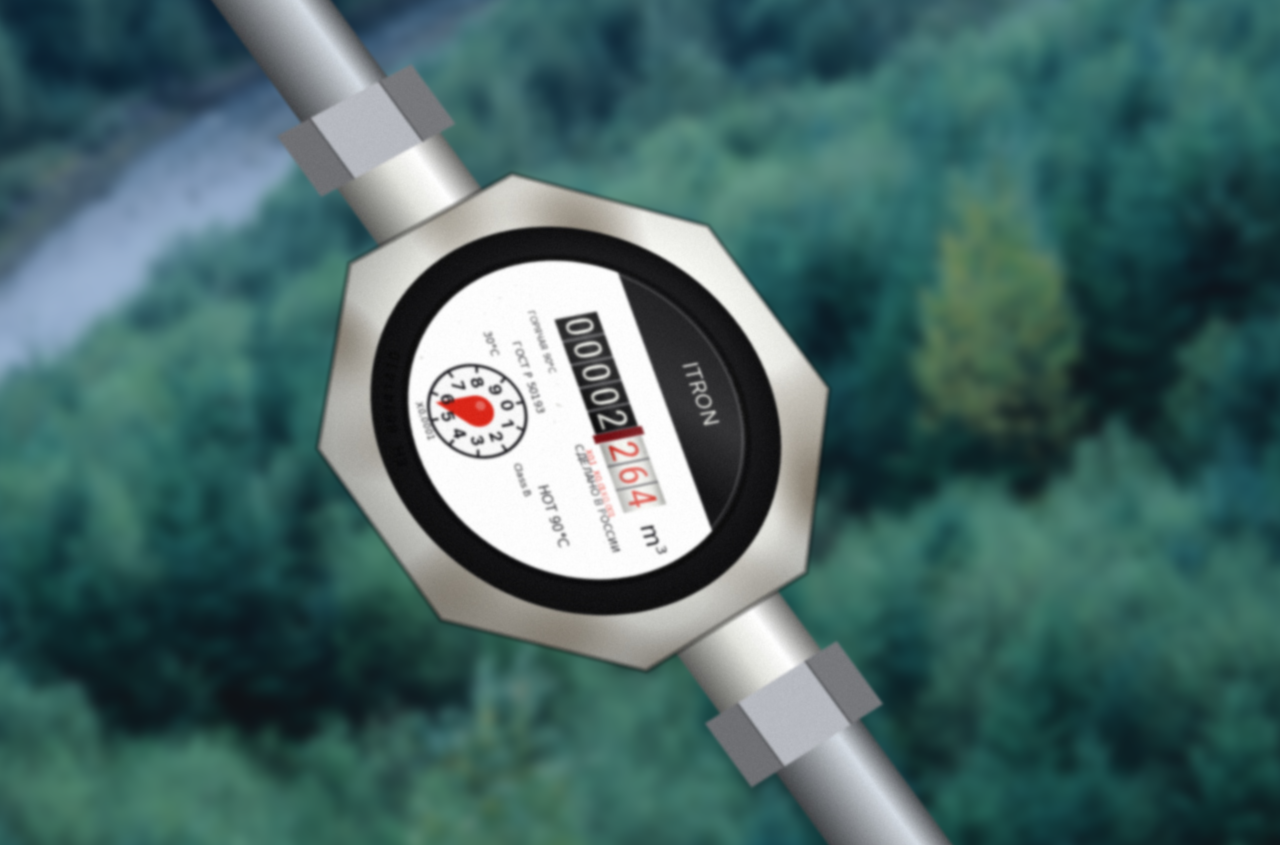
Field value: 2.2645; m³
